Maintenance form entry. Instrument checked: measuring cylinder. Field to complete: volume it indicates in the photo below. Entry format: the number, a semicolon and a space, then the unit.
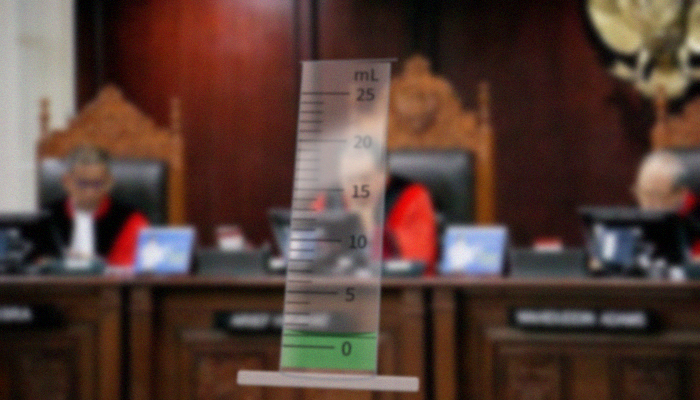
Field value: 1; mL
